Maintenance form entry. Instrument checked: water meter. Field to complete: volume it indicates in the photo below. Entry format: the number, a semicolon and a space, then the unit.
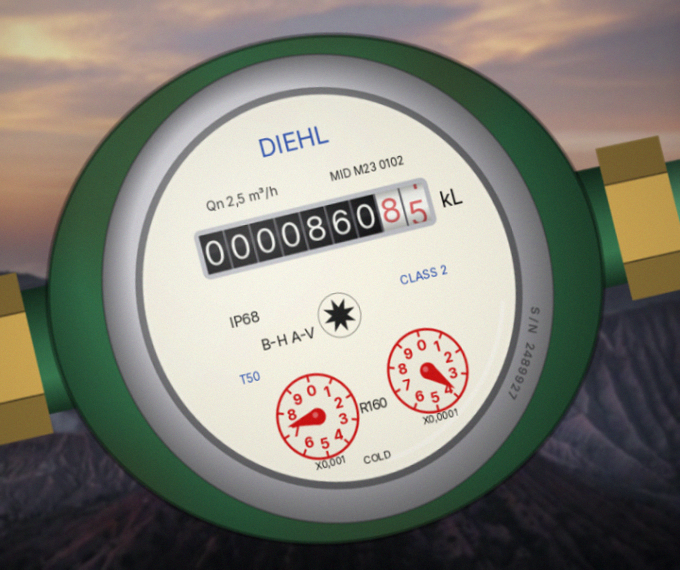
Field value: 860.8473; kL
